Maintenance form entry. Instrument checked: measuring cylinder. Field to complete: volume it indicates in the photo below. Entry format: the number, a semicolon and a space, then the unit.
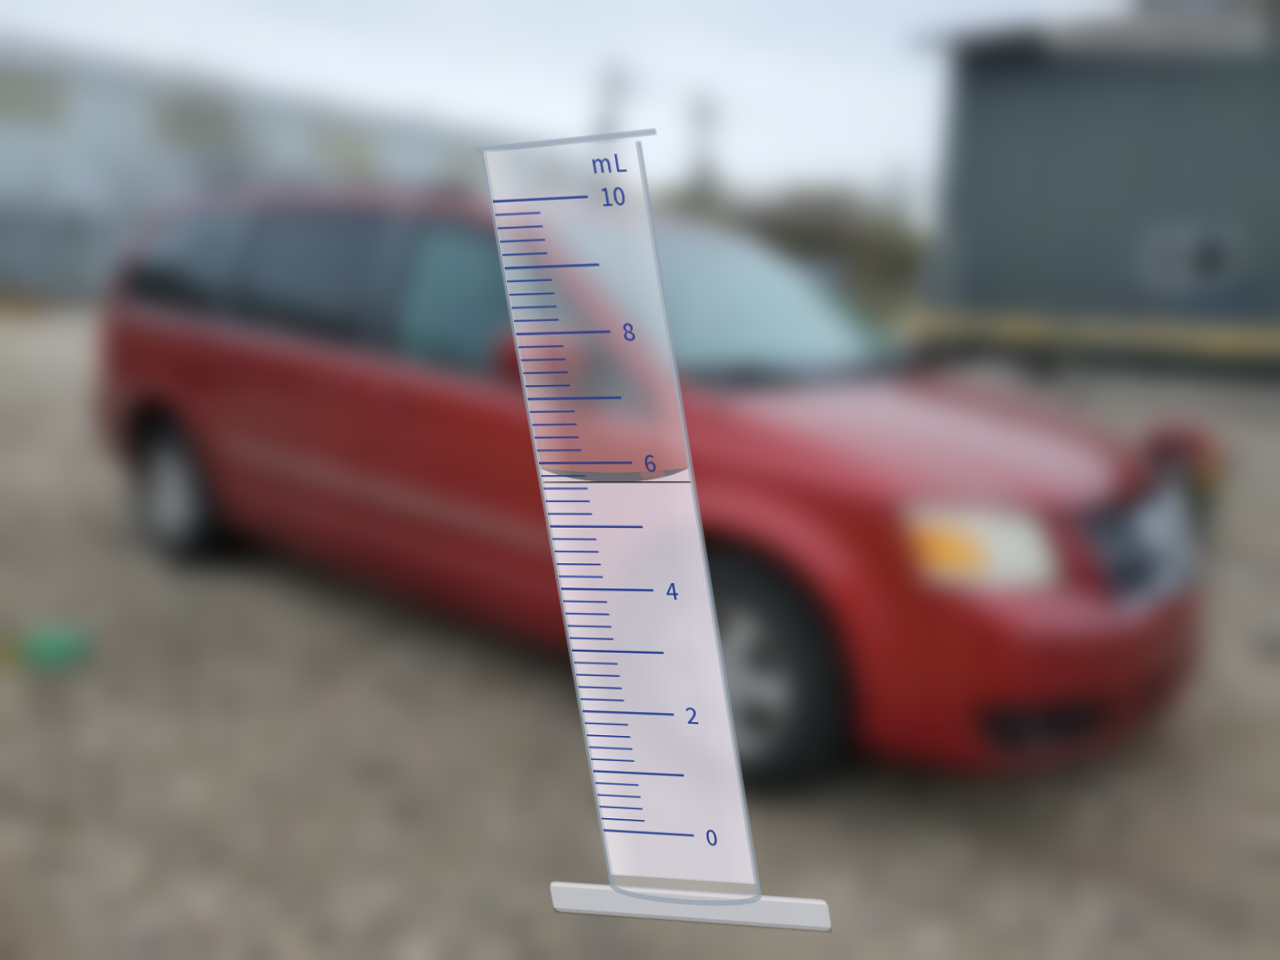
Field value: 5.7; mL
